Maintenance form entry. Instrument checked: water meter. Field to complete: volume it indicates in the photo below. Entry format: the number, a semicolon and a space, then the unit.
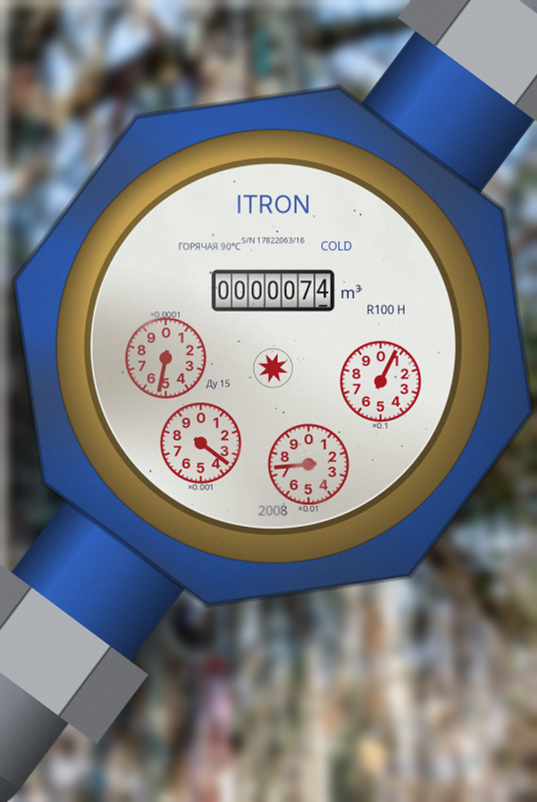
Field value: 74.0735; m³
